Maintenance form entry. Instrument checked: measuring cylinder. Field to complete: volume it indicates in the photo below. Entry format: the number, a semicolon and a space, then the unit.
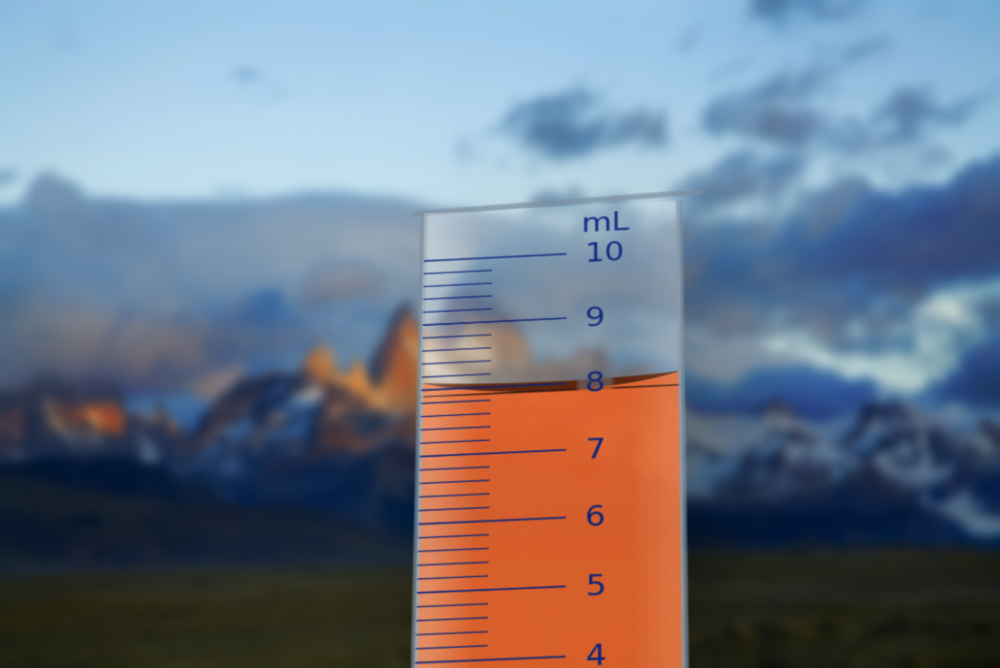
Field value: 7.9; mL
